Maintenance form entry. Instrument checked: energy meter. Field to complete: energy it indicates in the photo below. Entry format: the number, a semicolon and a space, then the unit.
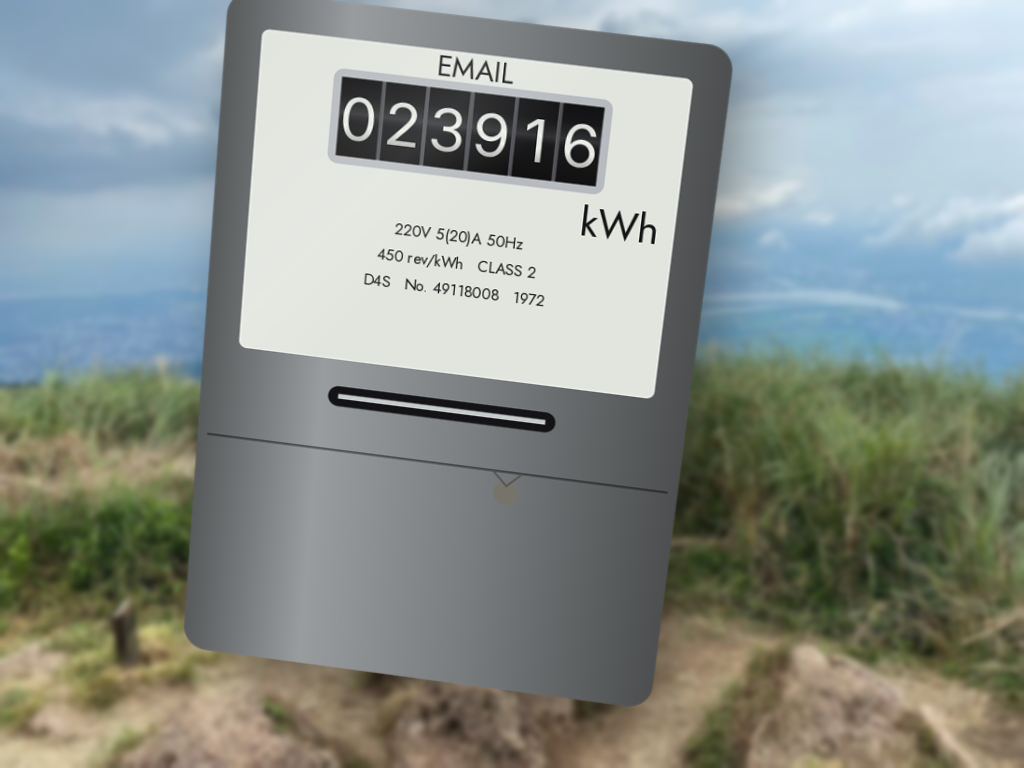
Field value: 23916; kWh
